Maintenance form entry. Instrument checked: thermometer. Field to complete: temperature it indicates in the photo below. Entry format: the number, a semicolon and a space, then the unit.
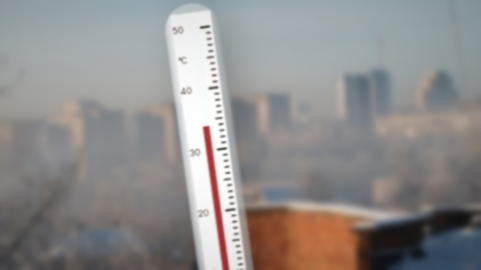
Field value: 34; °C
